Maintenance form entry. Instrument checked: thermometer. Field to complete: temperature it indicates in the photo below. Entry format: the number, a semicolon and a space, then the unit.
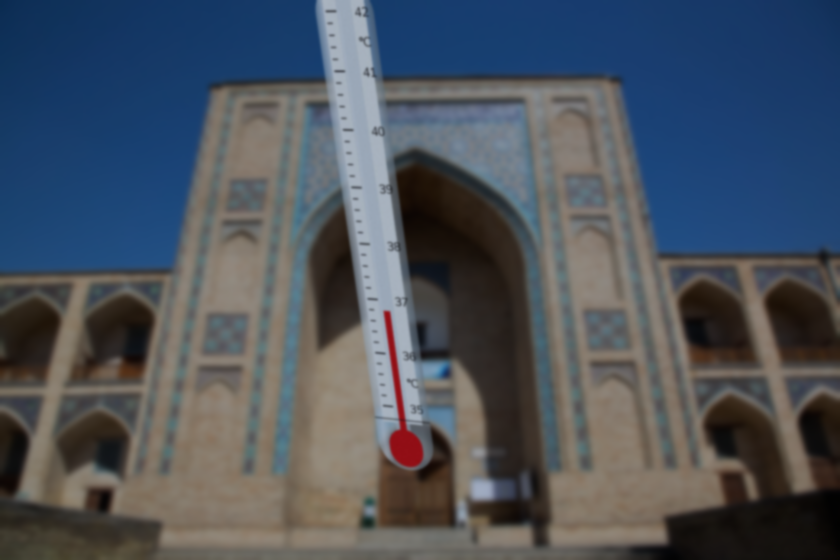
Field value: 36.8; °C
